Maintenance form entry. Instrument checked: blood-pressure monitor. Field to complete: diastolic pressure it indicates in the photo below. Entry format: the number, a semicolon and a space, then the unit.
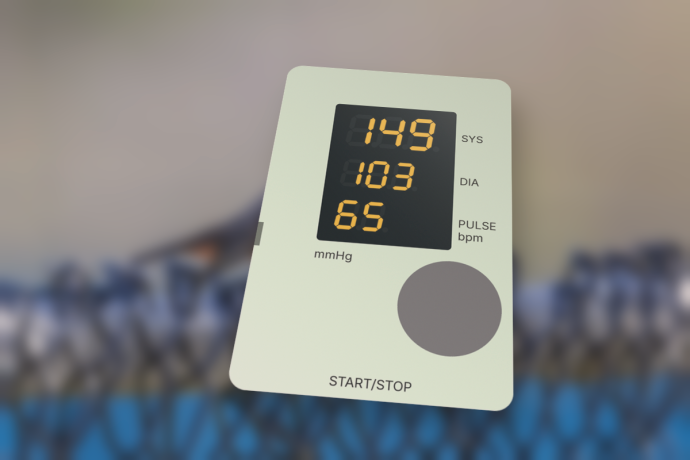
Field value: 103; mmHg
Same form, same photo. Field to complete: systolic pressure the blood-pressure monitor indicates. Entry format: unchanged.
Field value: 149; mmHg
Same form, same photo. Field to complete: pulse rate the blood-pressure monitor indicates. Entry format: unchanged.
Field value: 65; bpm
